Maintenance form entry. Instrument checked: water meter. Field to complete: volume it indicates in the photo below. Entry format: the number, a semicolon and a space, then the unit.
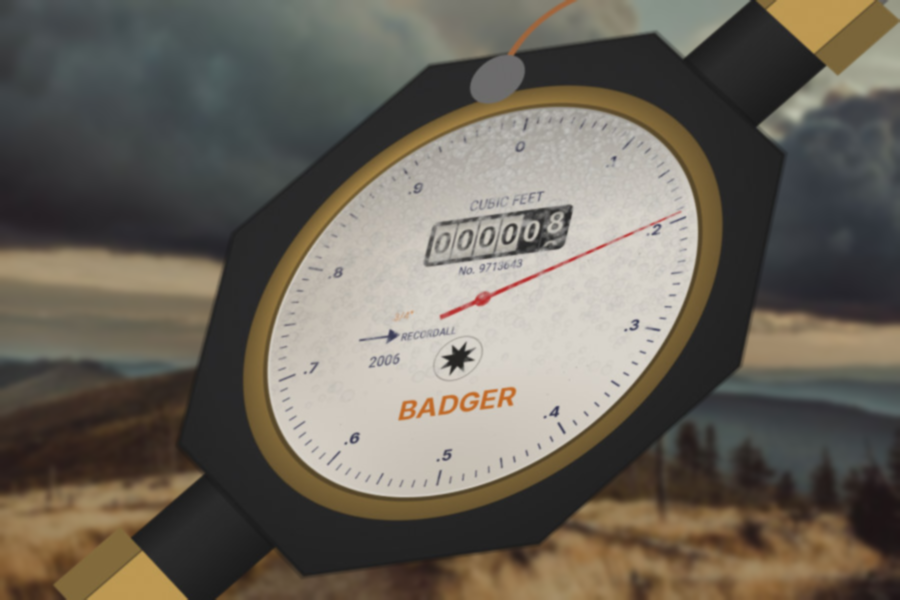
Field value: 8.19; ft³
